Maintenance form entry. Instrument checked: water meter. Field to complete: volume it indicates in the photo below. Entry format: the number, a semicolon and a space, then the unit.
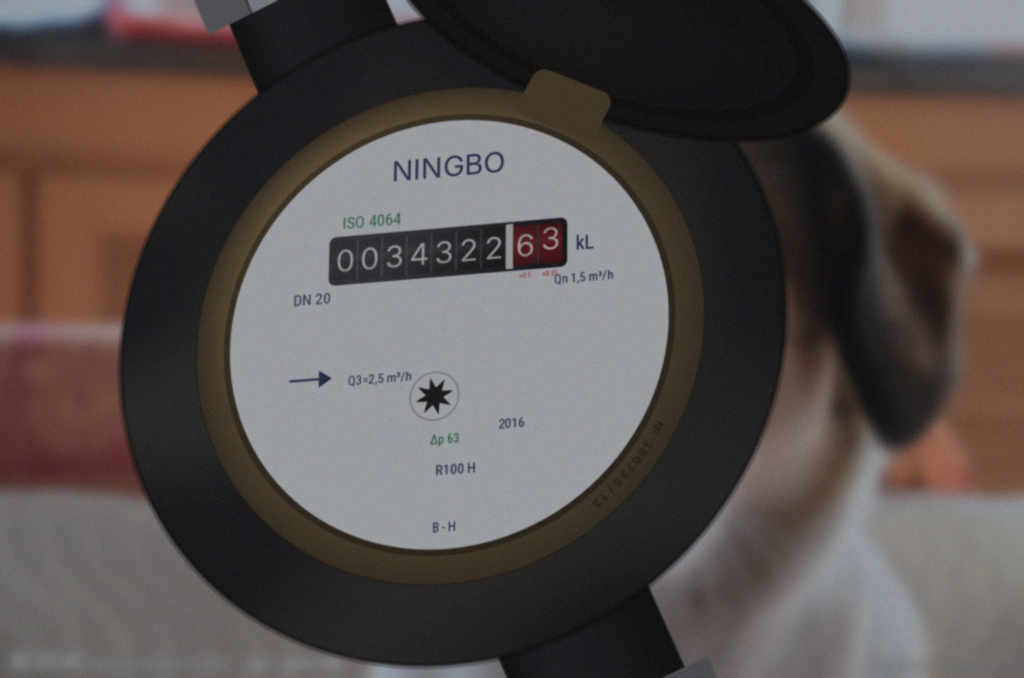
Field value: 34322.63; kL
